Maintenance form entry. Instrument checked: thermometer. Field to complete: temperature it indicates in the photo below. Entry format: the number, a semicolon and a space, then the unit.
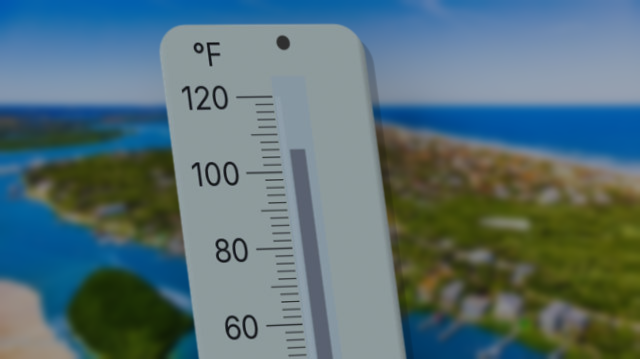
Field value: 106; °F
